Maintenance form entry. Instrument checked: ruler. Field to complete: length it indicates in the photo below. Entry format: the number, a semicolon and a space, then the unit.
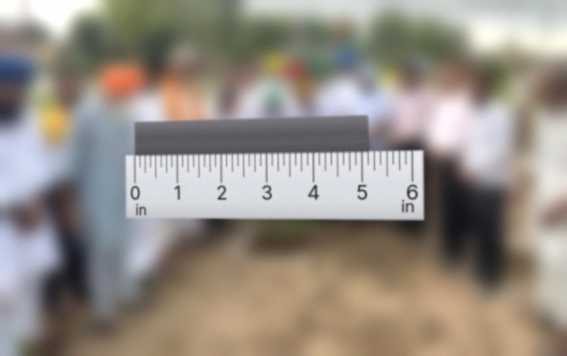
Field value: 5.125; in
